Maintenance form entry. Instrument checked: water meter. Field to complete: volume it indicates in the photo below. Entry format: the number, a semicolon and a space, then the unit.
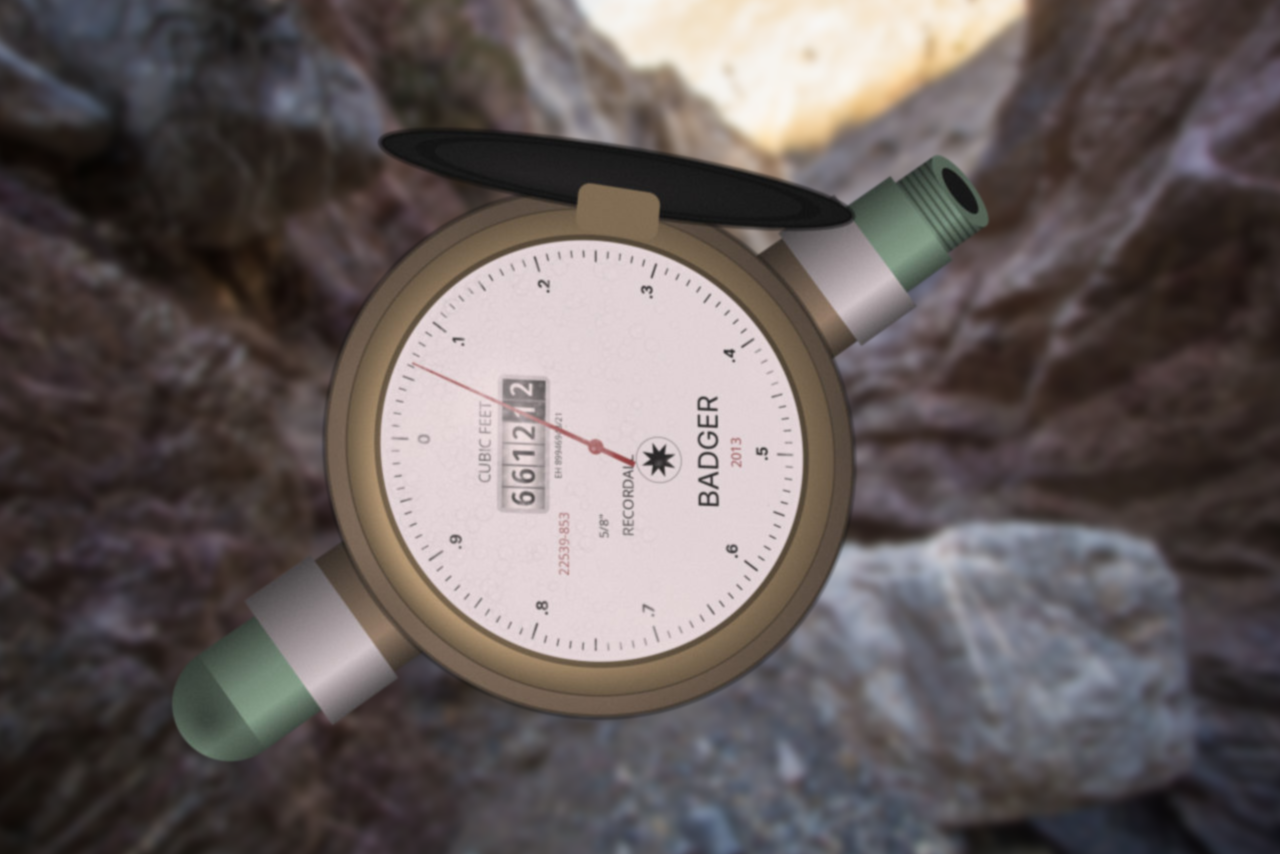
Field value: 661212.06; ft³
